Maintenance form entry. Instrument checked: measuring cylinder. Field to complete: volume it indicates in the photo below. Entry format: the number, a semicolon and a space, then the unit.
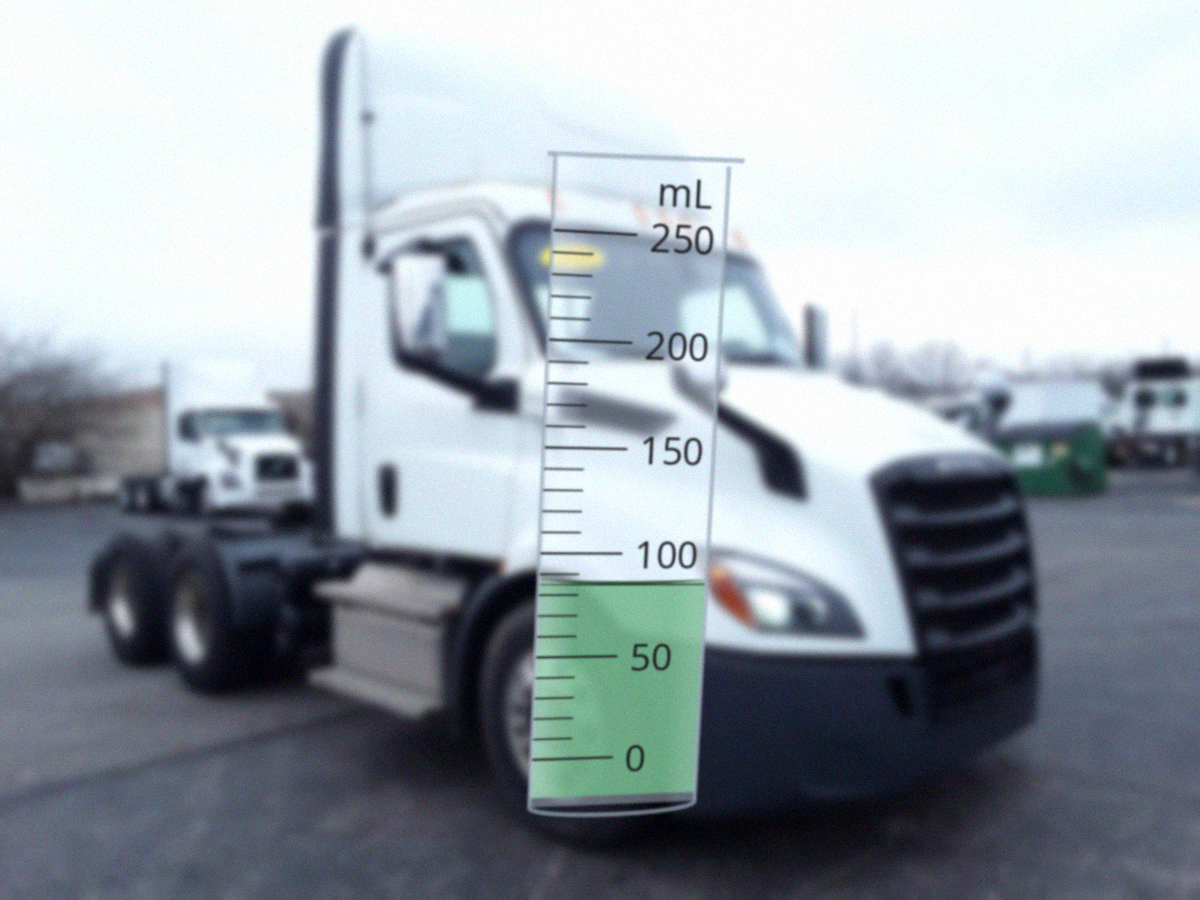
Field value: 85; mL
